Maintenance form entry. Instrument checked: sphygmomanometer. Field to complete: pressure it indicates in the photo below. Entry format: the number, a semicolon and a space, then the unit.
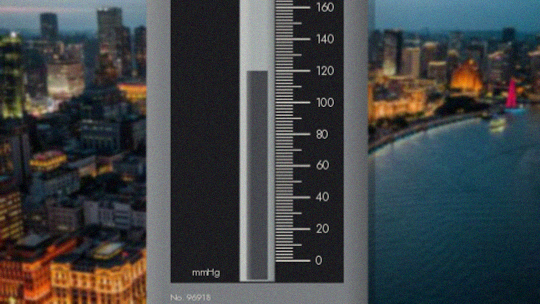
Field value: 120; mmHg
